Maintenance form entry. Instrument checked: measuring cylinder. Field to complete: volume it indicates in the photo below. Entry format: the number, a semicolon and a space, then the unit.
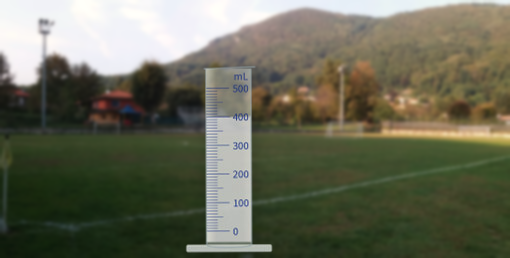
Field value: 400; mL
